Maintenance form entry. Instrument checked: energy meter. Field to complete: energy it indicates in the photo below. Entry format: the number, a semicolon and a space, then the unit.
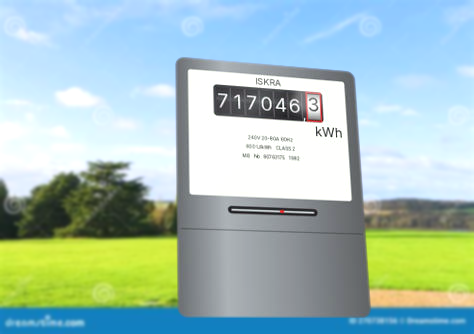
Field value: 717046.3; kWh
